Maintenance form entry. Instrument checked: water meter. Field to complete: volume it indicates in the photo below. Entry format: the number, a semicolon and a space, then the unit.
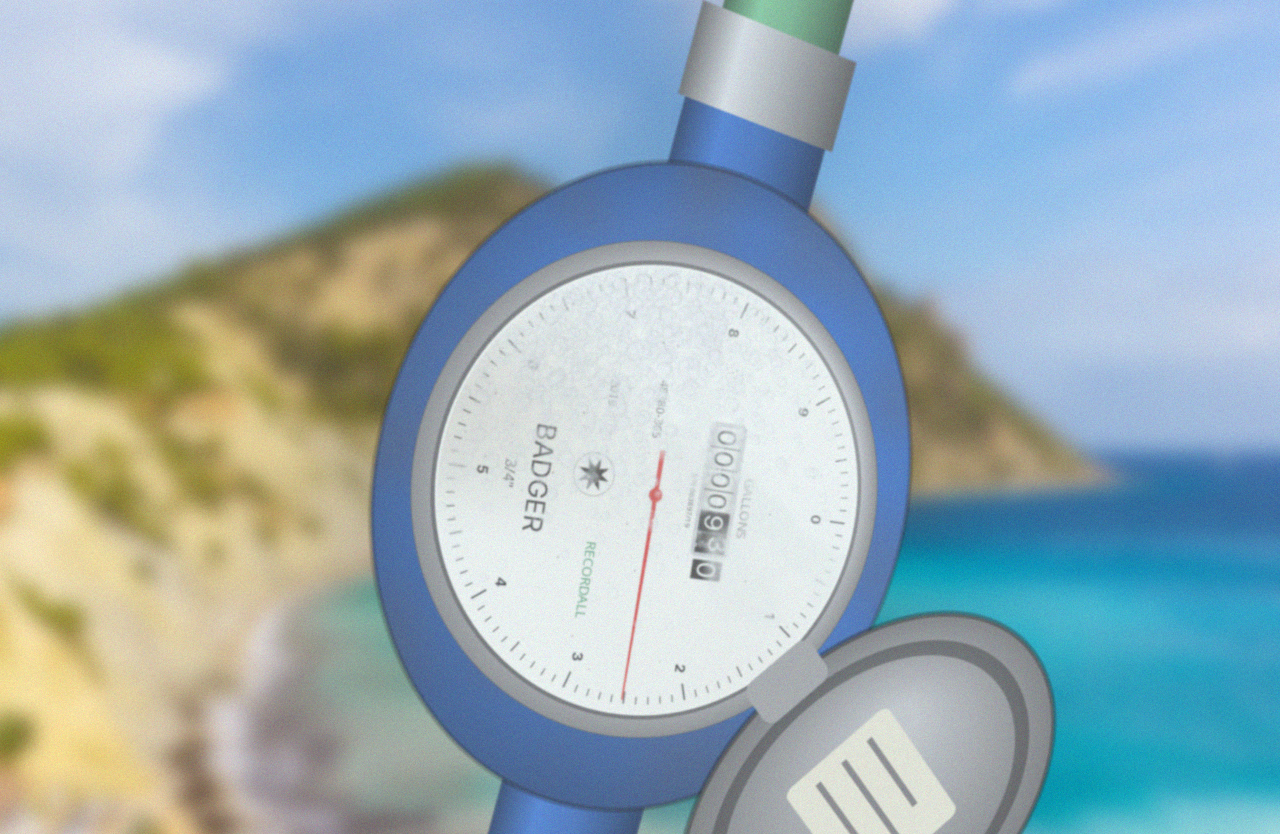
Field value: 932.5; gal
